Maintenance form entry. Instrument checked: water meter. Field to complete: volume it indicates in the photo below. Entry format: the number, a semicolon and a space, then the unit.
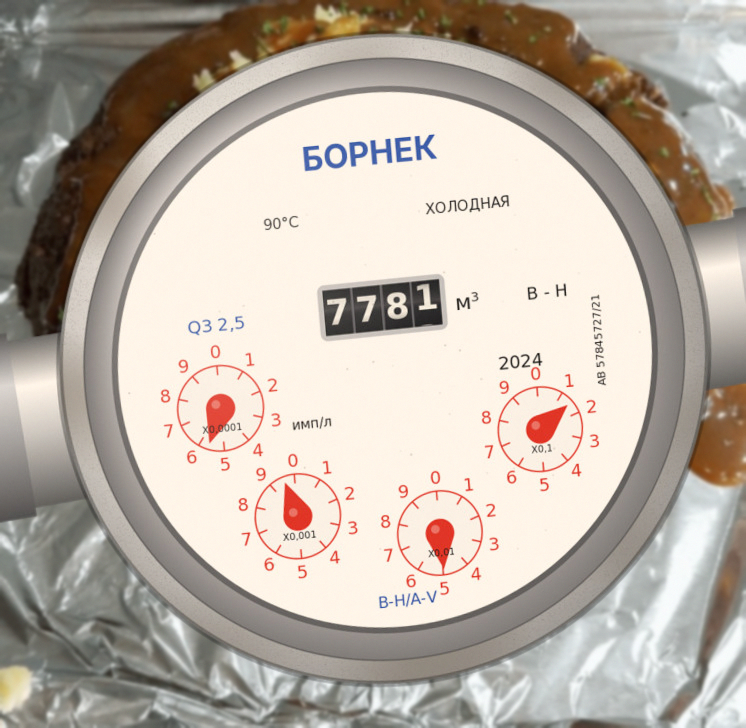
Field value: 7781.1495; m³
